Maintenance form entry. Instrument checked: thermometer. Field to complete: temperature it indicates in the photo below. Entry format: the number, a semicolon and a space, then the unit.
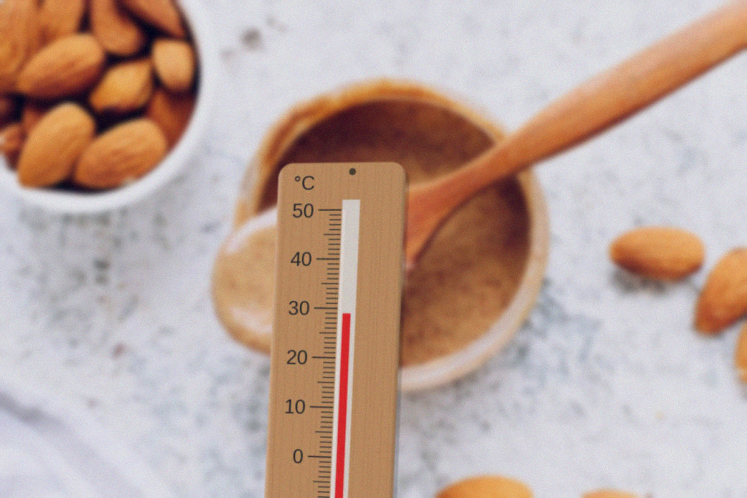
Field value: 29; °C
